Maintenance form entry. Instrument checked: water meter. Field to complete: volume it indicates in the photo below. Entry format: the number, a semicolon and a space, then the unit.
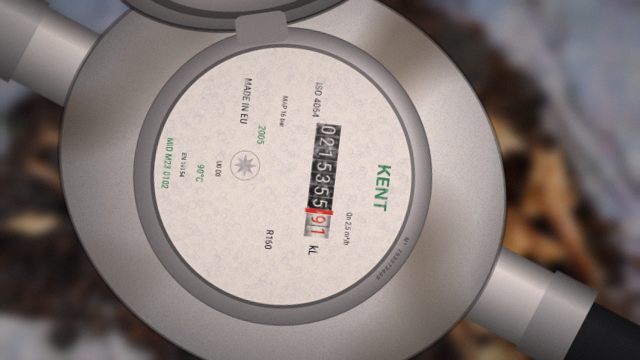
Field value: 215355.91; kL
